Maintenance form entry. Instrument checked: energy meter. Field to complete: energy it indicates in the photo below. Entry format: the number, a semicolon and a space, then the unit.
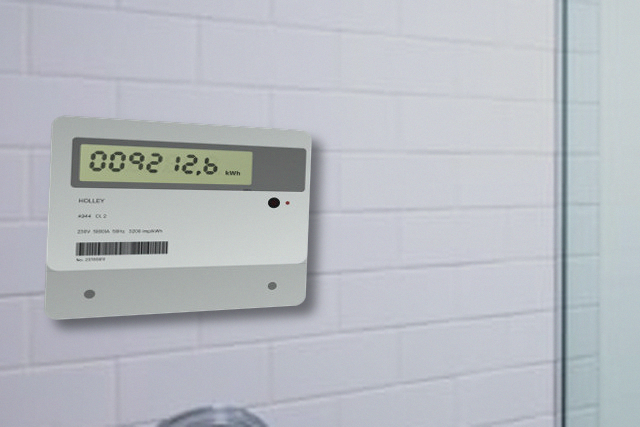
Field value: 9212.6; kWh
